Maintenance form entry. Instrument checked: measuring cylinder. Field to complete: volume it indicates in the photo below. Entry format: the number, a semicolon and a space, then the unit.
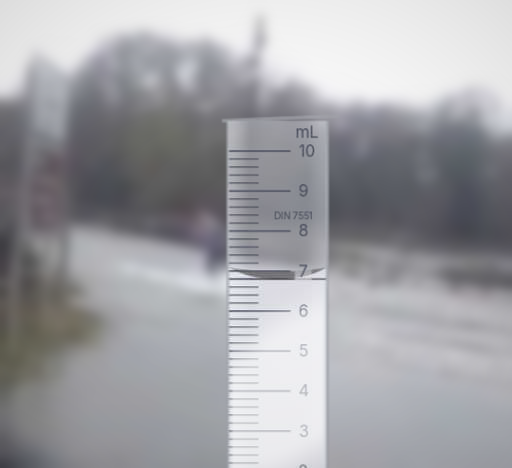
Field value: 6.8; mL
